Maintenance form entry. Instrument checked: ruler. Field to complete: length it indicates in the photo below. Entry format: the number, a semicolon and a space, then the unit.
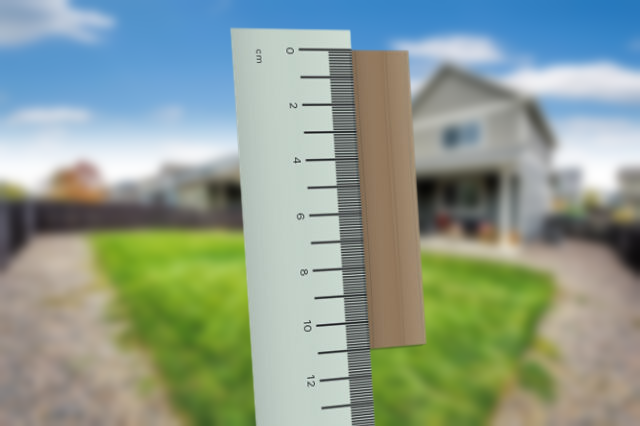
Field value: 11; cm
